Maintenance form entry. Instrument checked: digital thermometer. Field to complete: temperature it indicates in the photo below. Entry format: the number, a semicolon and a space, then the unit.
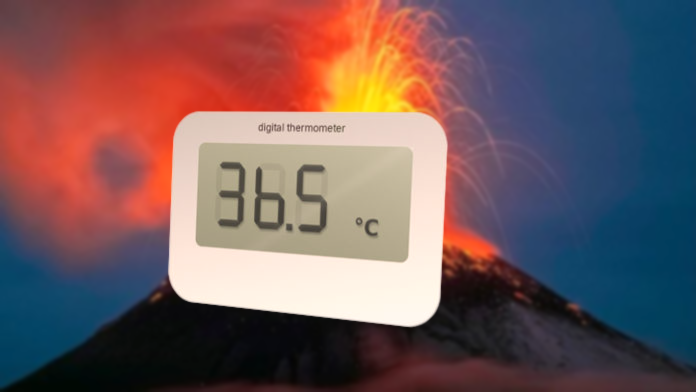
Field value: 36.5; °C
